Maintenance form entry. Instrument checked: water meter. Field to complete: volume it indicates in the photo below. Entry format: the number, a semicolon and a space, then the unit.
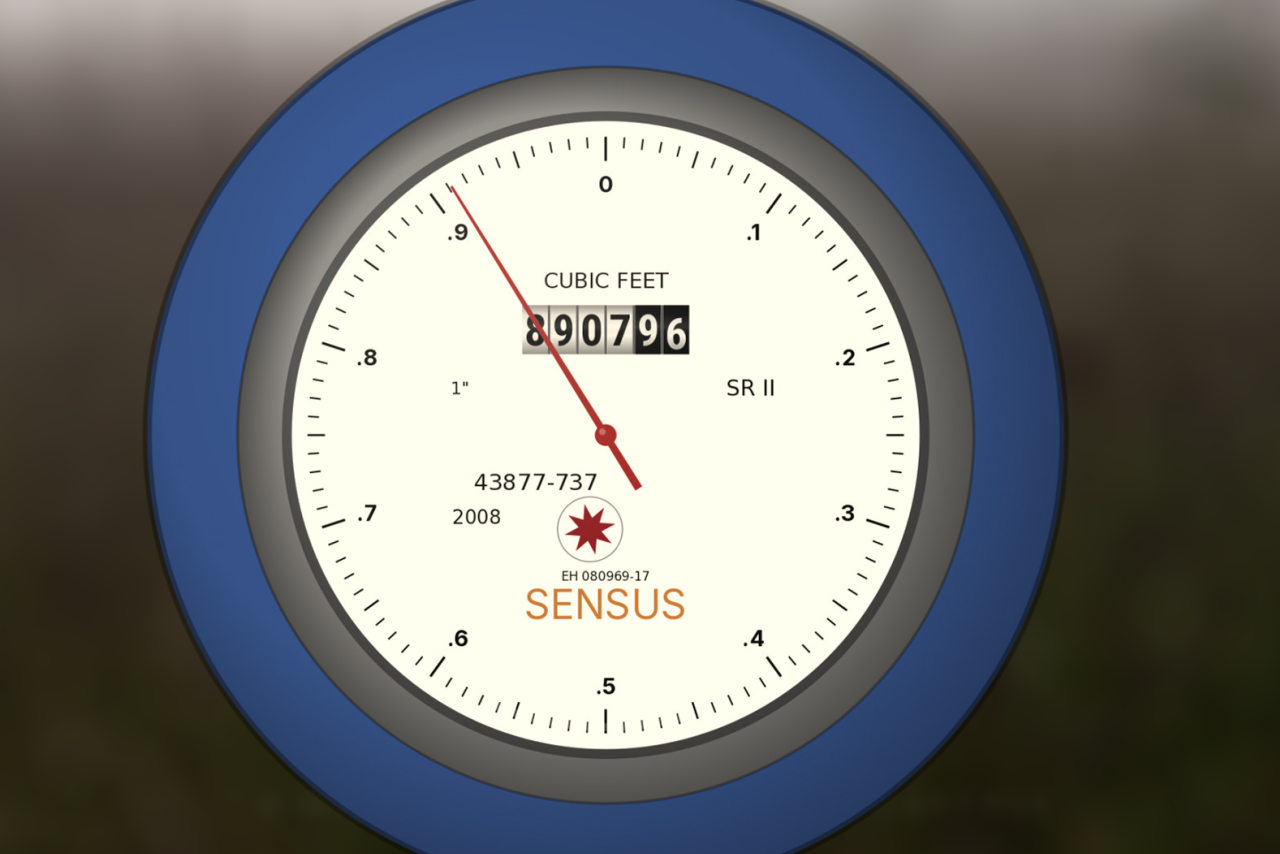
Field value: 890795.91; ft³
